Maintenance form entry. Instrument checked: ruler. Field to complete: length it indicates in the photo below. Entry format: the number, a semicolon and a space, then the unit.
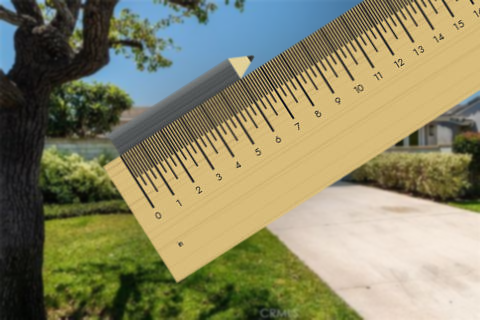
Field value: 7; in
